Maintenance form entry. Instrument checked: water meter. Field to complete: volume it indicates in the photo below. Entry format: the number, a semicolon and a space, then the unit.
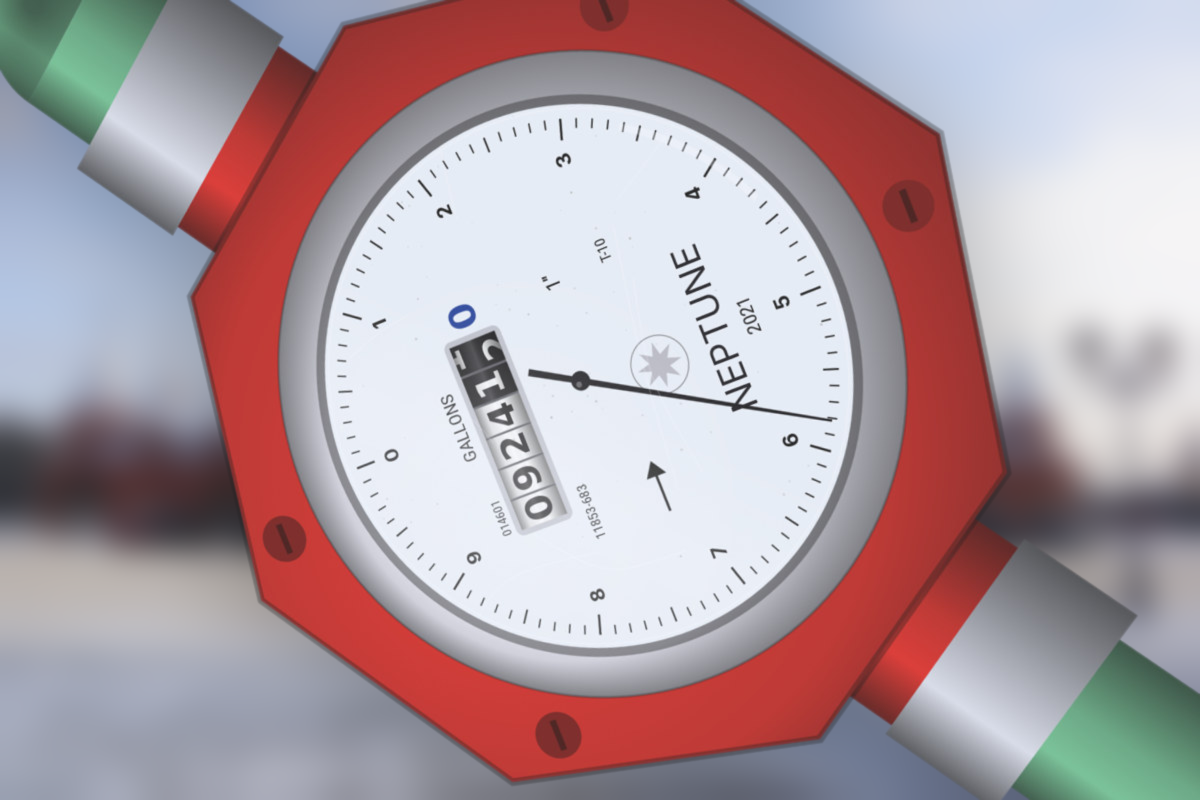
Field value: 924115.8; gal
